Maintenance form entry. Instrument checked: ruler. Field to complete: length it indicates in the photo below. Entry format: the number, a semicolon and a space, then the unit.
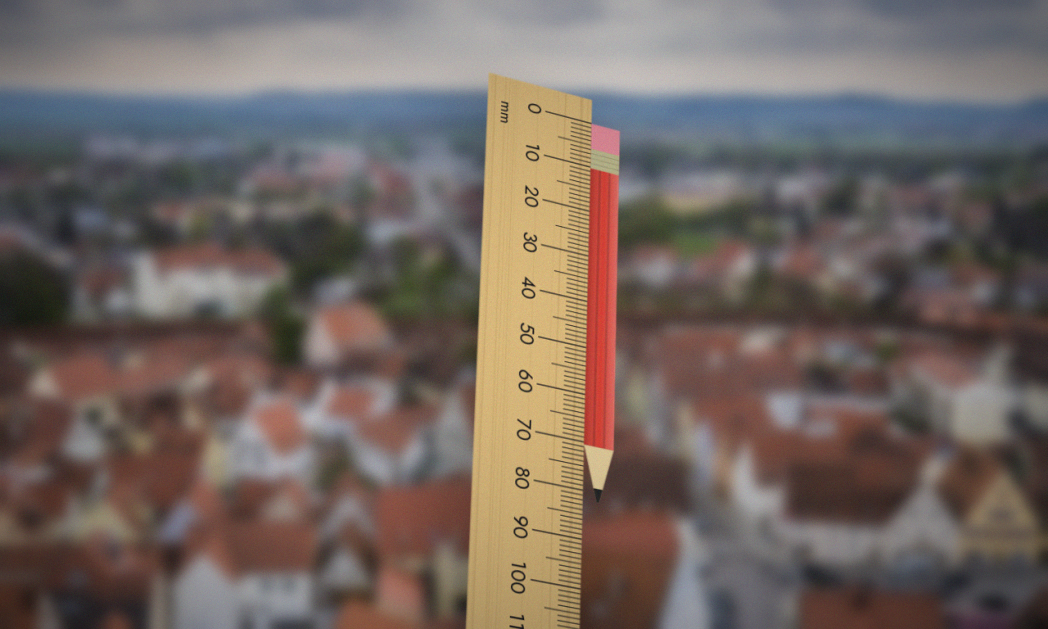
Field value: 82; mm
